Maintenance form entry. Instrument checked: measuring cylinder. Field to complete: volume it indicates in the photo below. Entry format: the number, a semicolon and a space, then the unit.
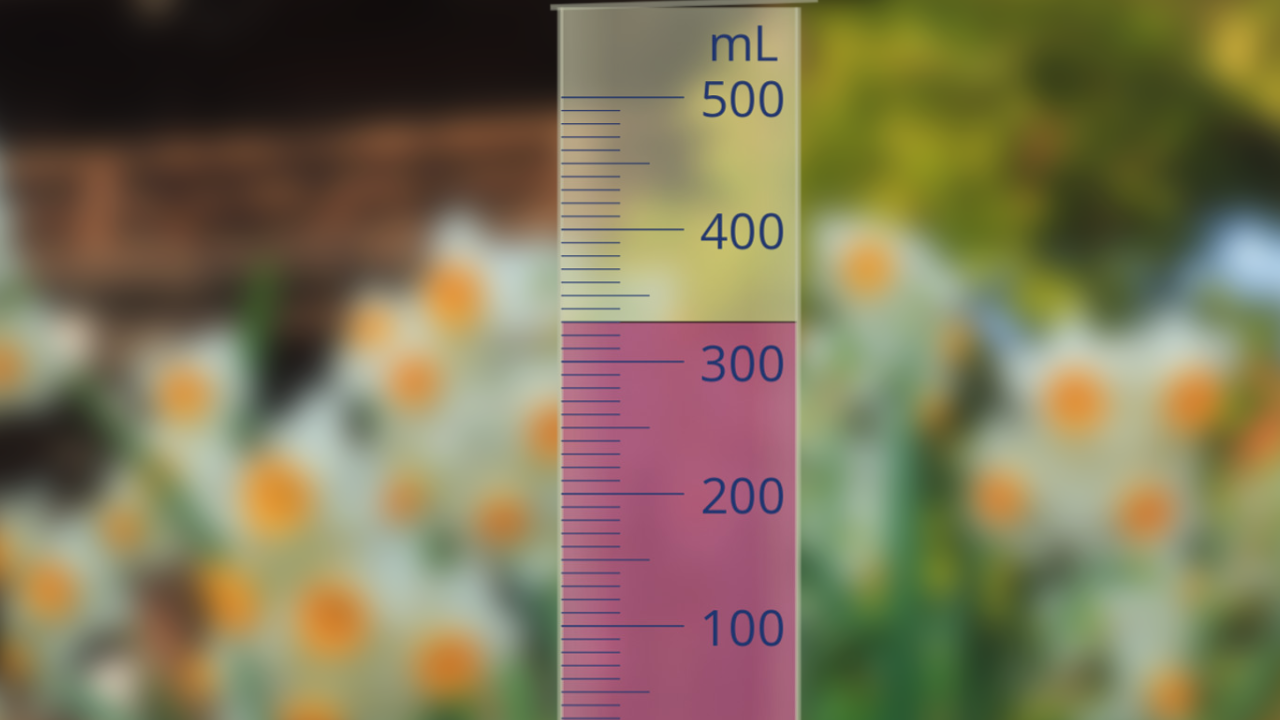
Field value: 330; mL
